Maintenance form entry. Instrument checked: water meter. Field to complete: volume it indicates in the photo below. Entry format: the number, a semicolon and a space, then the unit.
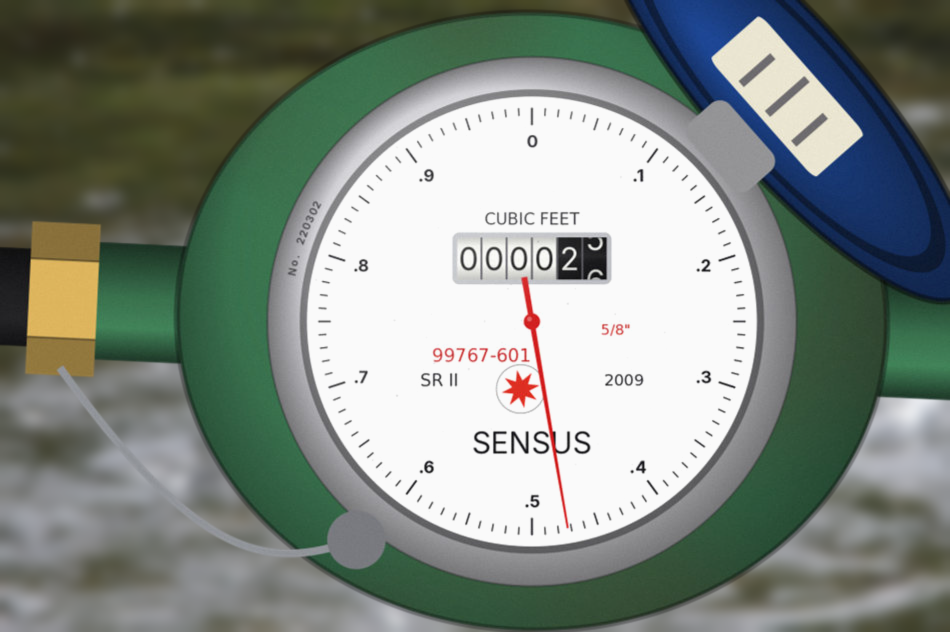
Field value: 25.47; ft³
